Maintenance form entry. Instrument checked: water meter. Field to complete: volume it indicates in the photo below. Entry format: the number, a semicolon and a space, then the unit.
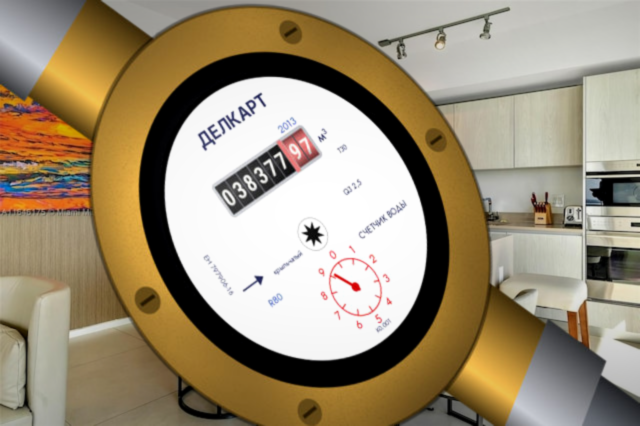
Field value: 38377.969; m³
